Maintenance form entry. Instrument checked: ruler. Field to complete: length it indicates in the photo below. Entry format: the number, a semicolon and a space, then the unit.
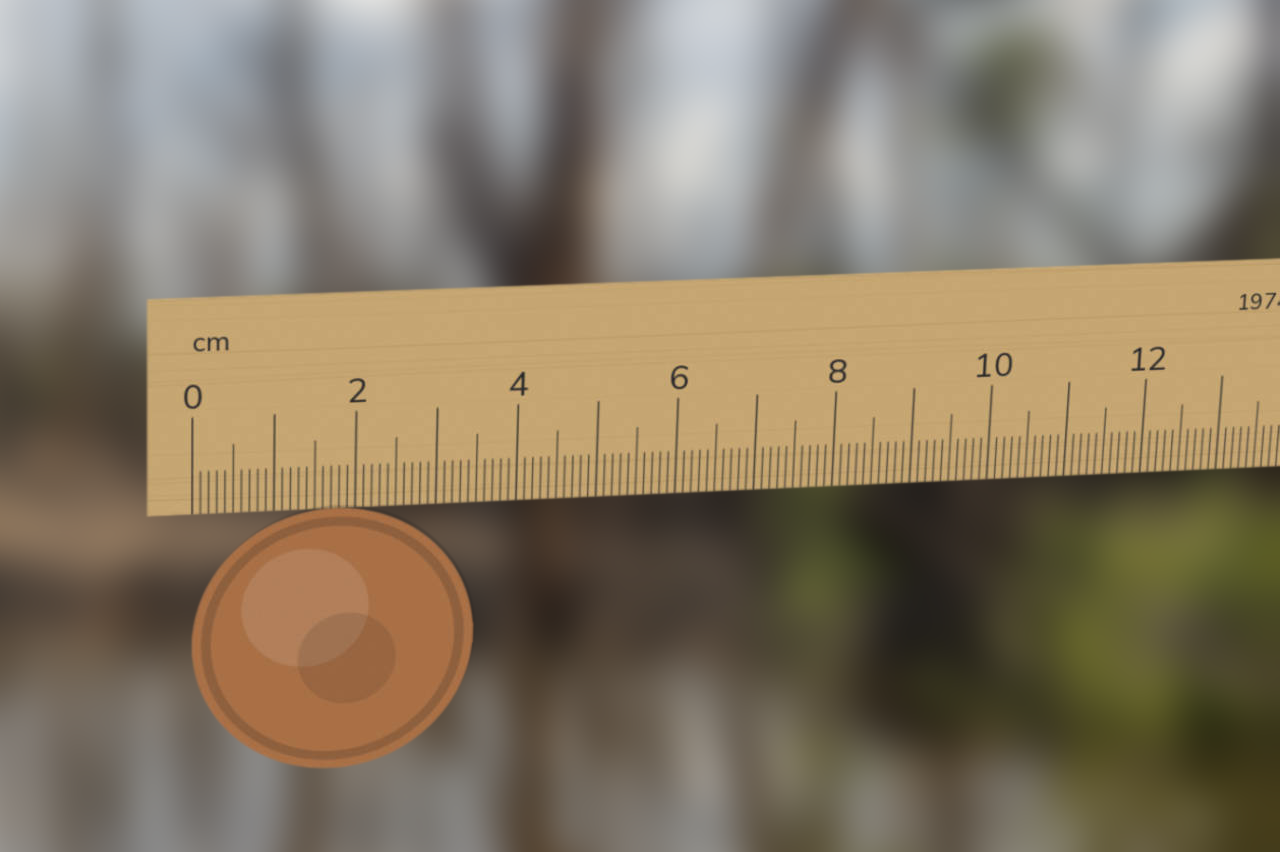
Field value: 3.5; cm
